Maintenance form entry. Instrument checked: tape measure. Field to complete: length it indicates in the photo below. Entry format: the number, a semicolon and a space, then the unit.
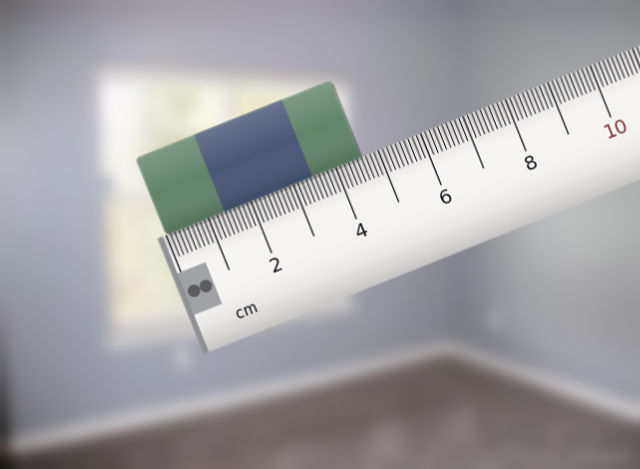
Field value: 4.6; cm
